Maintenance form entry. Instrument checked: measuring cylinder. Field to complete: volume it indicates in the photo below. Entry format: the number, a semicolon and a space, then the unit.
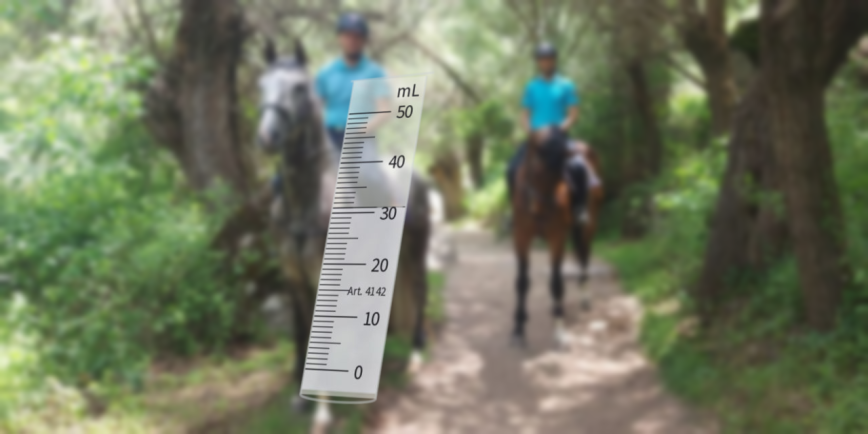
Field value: 31; mL
